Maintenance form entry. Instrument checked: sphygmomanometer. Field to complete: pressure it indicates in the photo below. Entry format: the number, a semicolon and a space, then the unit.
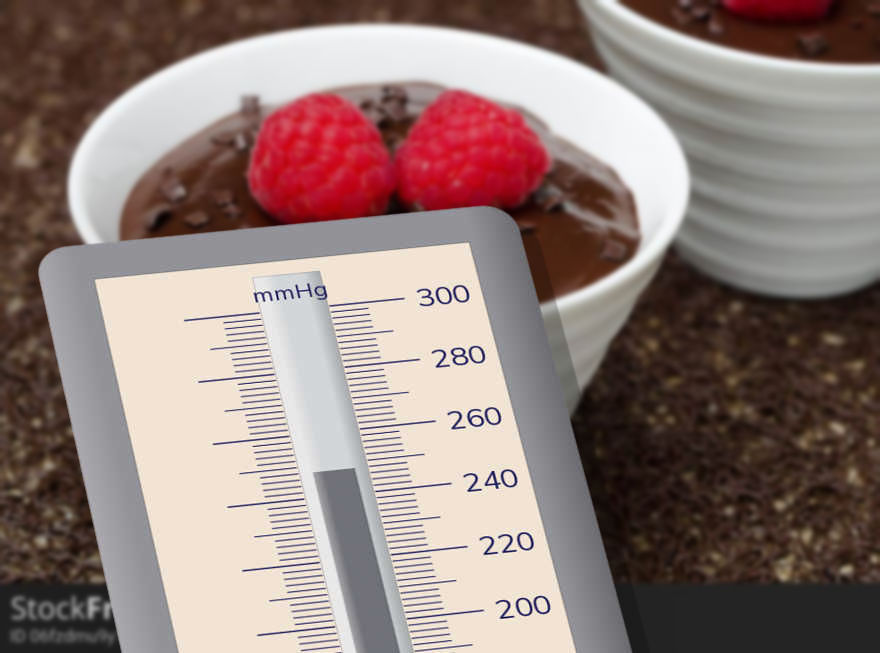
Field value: 248; mmHg
